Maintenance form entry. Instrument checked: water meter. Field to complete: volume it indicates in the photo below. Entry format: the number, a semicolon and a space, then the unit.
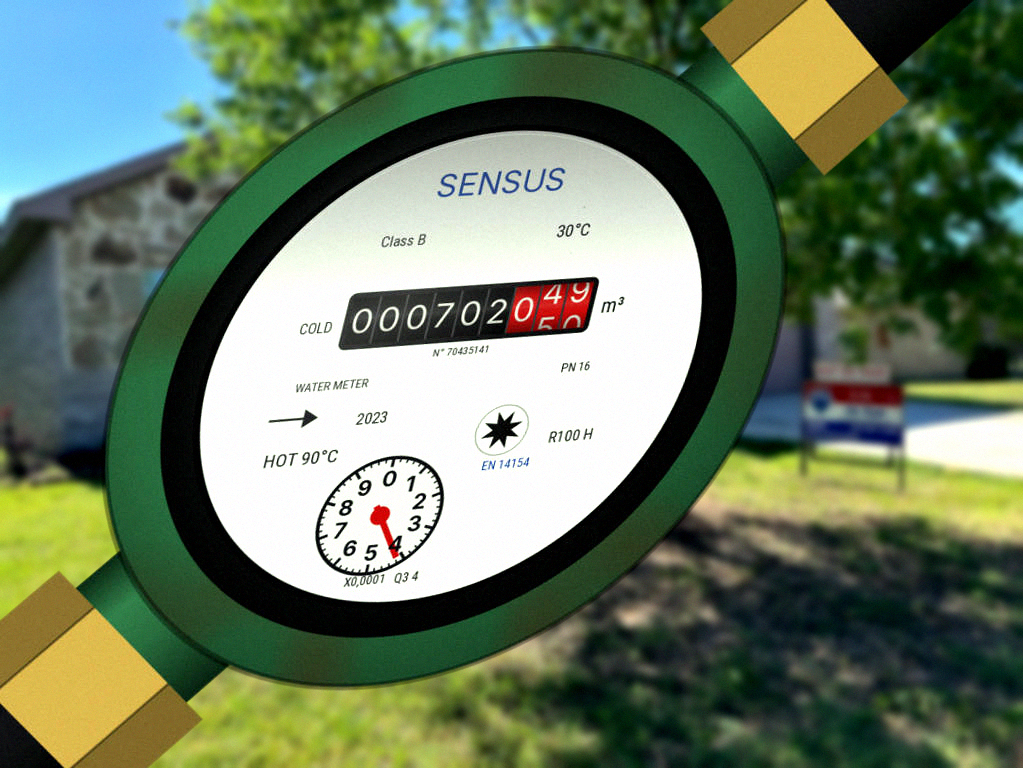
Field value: 702.0494; m³
